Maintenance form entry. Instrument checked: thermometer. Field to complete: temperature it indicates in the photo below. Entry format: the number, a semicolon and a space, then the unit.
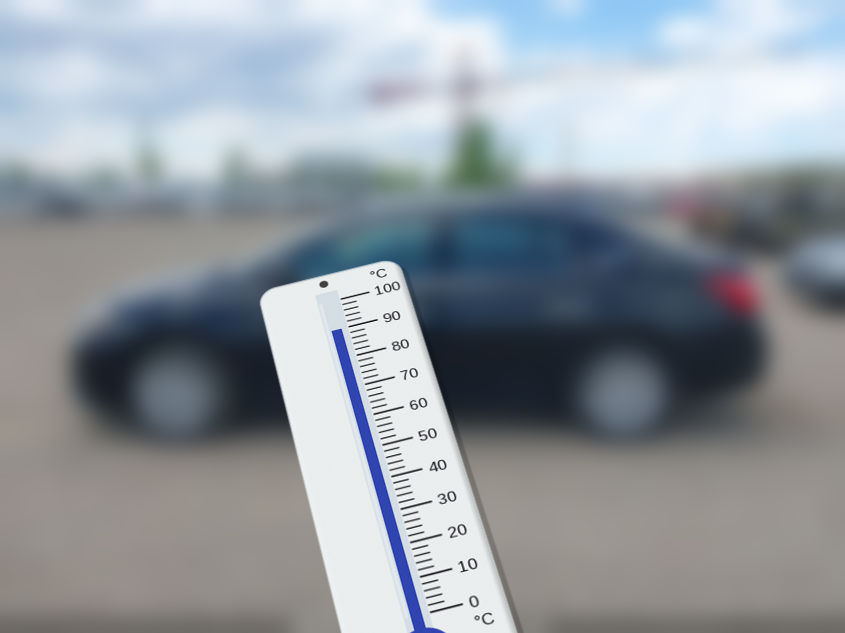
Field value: 90; °C
